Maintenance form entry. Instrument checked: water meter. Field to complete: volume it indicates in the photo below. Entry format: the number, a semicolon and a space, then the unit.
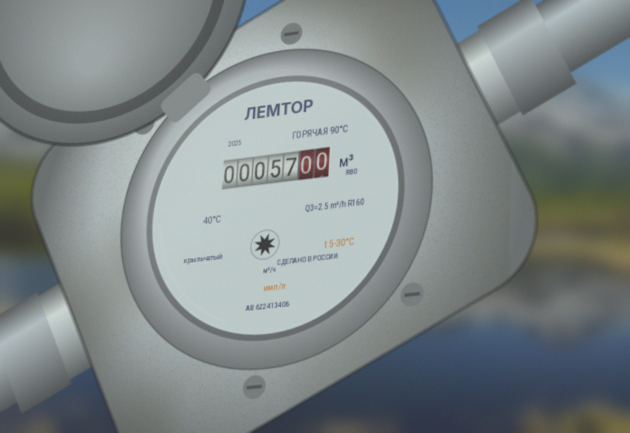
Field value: 57.00; m³
